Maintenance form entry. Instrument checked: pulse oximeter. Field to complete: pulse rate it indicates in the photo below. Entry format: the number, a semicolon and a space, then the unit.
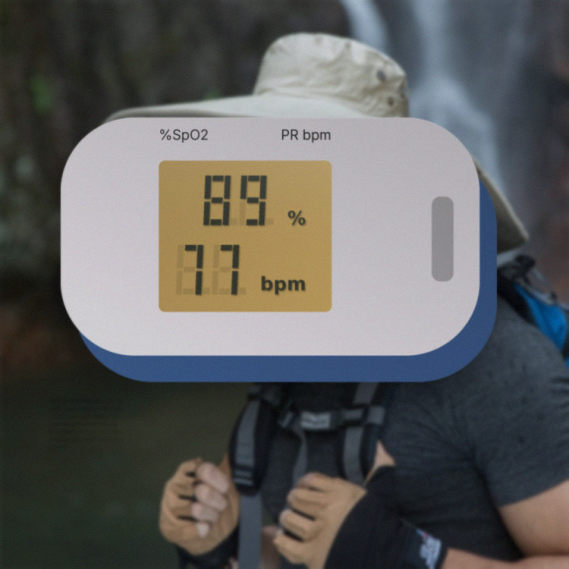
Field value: 77; bpm
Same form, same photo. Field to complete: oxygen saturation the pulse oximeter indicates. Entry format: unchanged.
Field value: 89; %
